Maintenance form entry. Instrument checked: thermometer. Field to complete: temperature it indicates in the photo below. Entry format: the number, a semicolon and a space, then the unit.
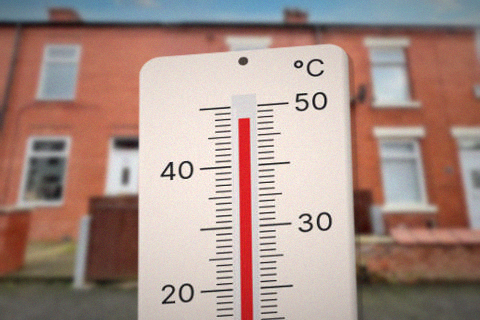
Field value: 48; °C
